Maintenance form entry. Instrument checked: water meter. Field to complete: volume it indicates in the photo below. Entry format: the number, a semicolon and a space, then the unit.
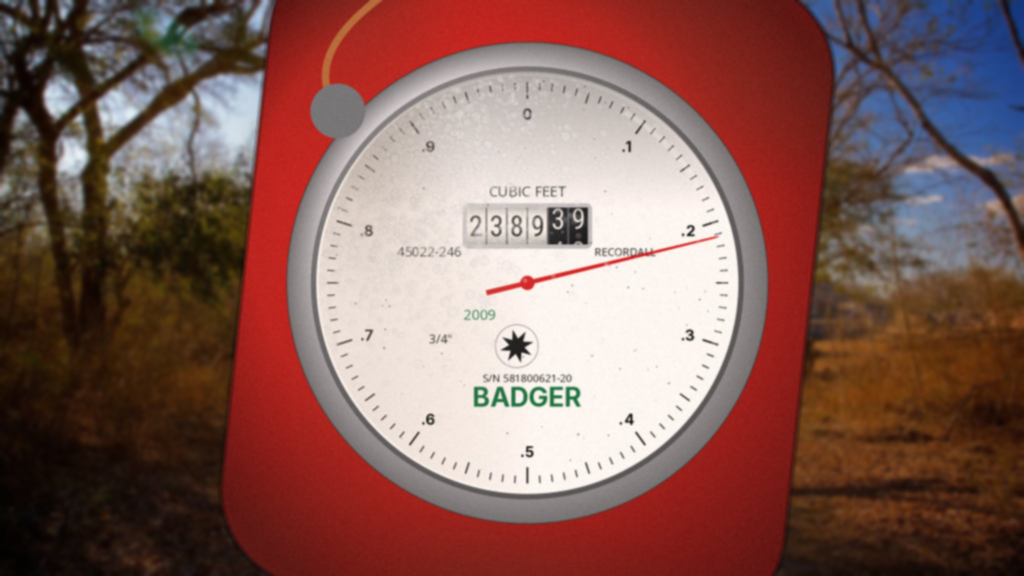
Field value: 238939.21; ft³
